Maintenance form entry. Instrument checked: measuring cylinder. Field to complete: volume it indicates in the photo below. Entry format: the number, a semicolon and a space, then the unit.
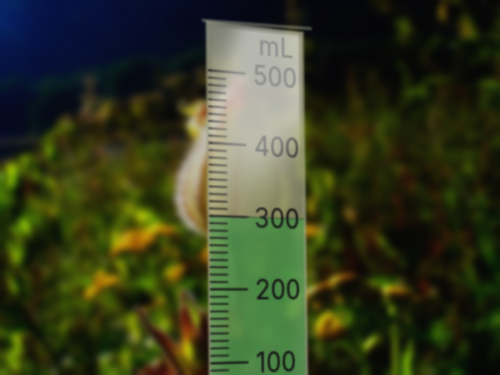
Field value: 300; mL
